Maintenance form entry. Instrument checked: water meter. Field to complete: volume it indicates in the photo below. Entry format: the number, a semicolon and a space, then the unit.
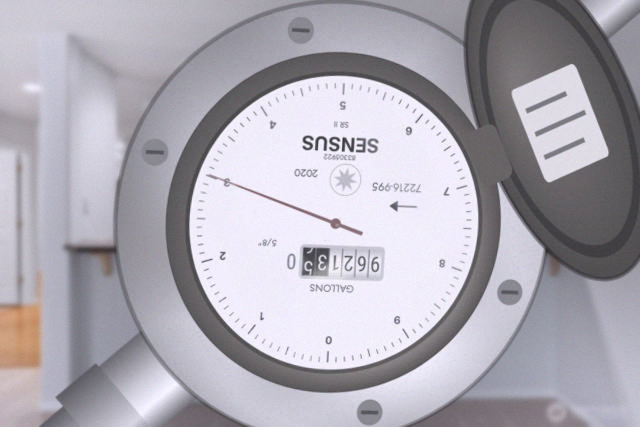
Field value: 9621353.0; gal
